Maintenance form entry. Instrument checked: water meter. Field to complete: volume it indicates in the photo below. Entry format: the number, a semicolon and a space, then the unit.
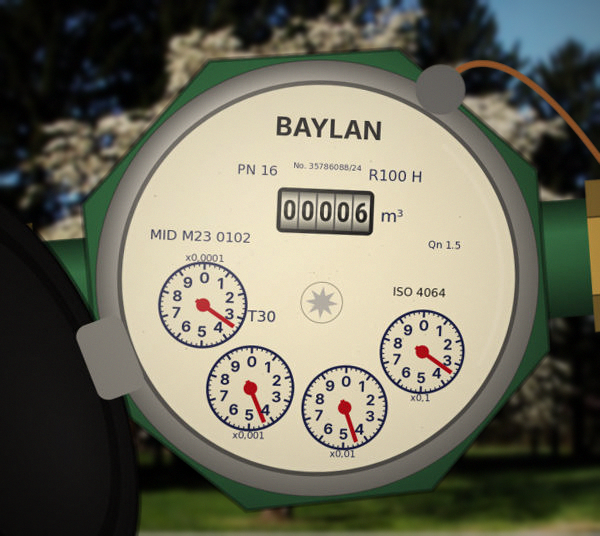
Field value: 6.3443; m³
